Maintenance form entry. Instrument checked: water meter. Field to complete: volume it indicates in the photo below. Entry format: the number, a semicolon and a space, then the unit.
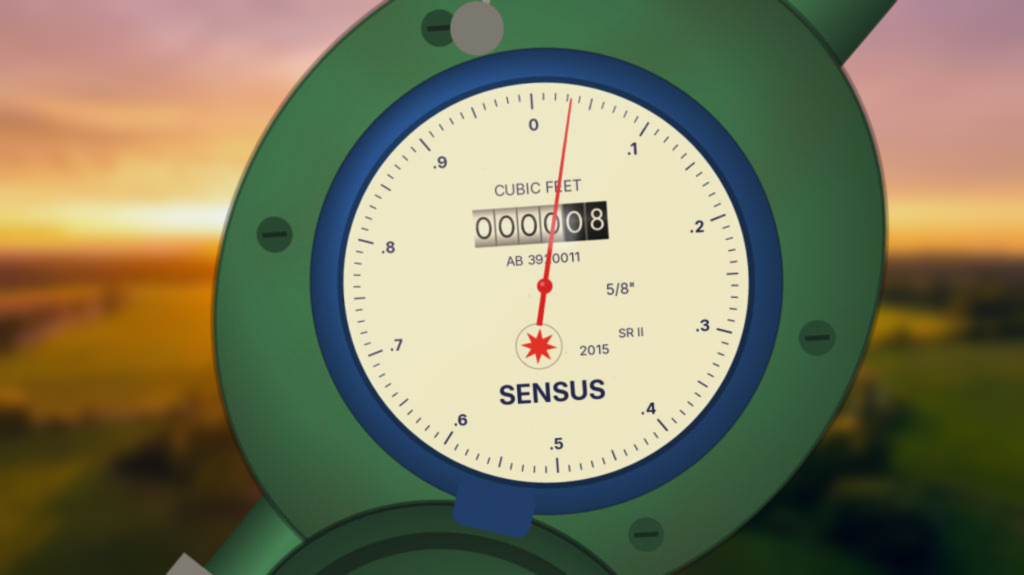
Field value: 8.03; ft³
